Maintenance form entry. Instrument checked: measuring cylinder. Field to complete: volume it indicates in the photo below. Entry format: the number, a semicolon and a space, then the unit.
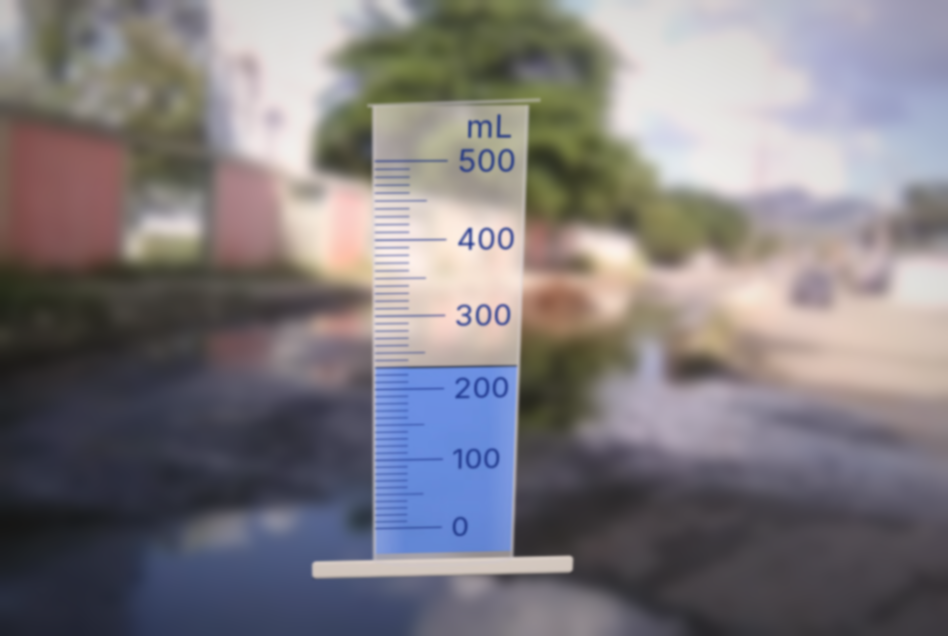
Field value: 230; mL
